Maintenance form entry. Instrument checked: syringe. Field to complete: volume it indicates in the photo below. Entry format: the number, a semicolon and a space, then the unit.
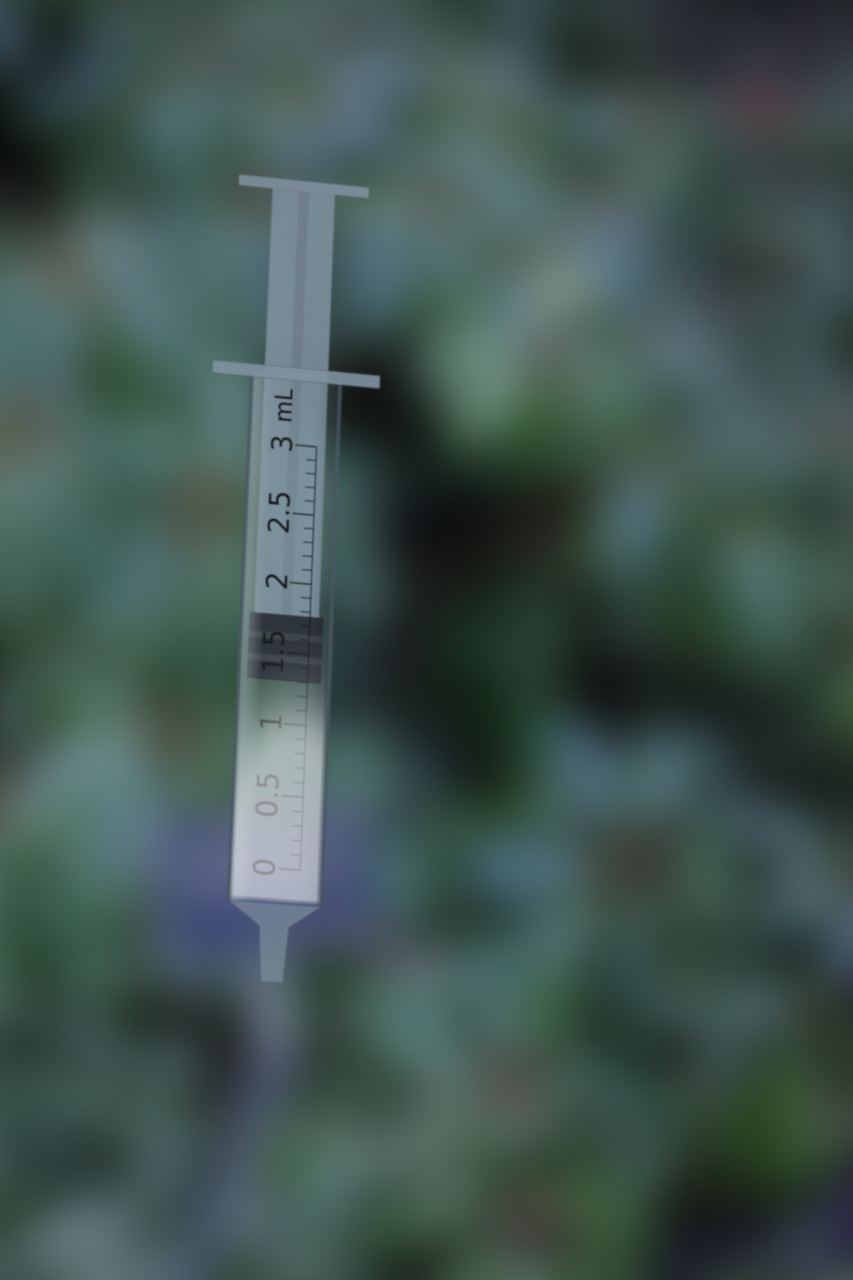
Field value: 1.3; mL
